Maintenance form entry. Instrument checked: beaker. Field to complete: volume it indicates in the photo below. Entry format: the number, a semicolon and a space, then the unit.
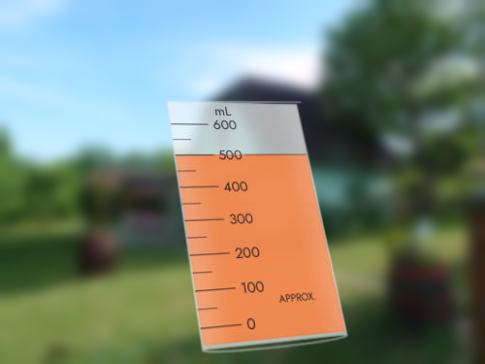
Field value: 500; mL
